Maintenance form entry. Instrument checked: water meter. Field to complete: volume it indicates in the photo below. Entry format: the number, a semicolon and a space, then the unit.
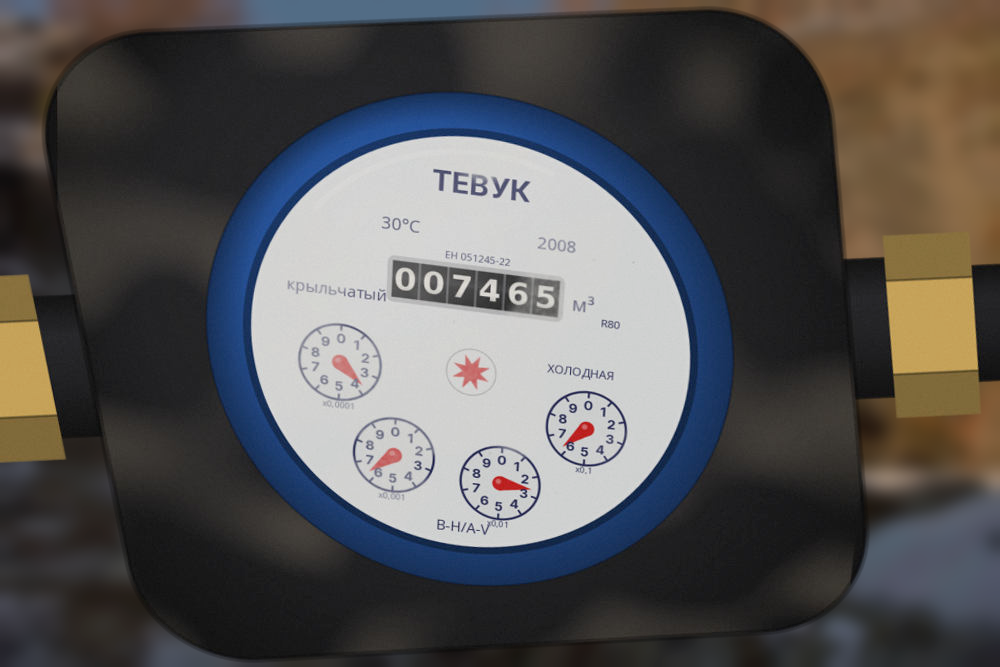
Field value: 7465.6263; m³
